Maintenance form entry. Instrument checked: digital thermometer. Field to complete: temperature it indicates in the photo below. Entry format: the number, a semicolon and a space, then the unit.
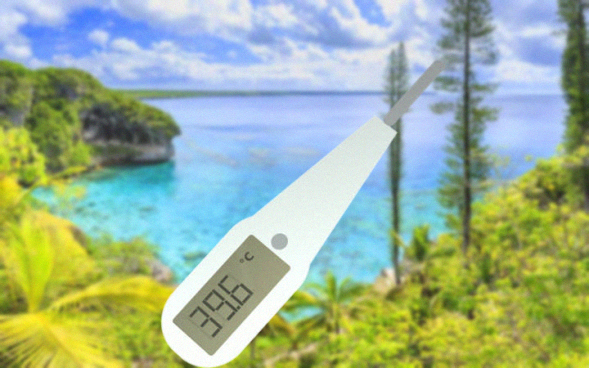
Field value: 39.6; °C
